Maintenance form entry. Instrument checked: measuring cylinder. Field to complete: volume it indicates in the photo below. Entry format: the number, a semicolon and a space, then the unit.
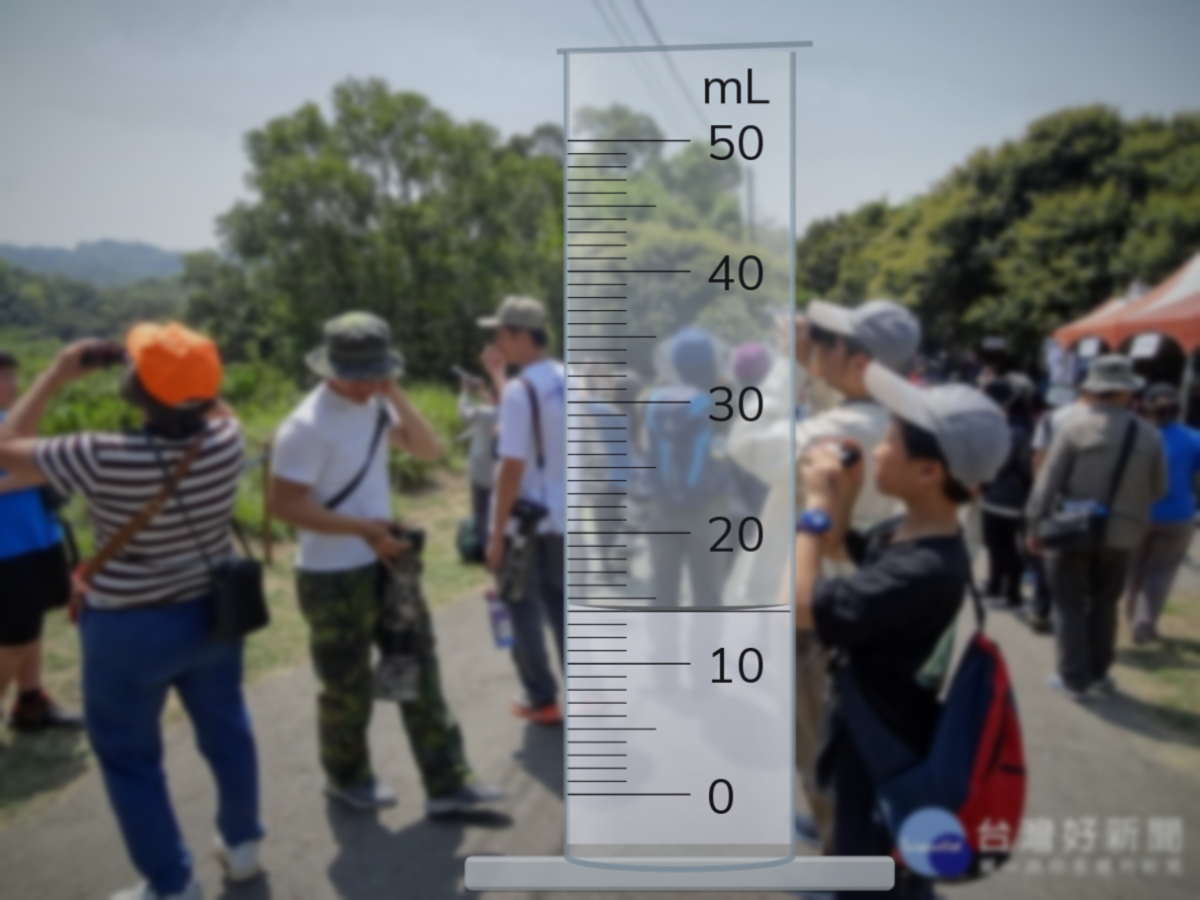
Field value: 14; mL
